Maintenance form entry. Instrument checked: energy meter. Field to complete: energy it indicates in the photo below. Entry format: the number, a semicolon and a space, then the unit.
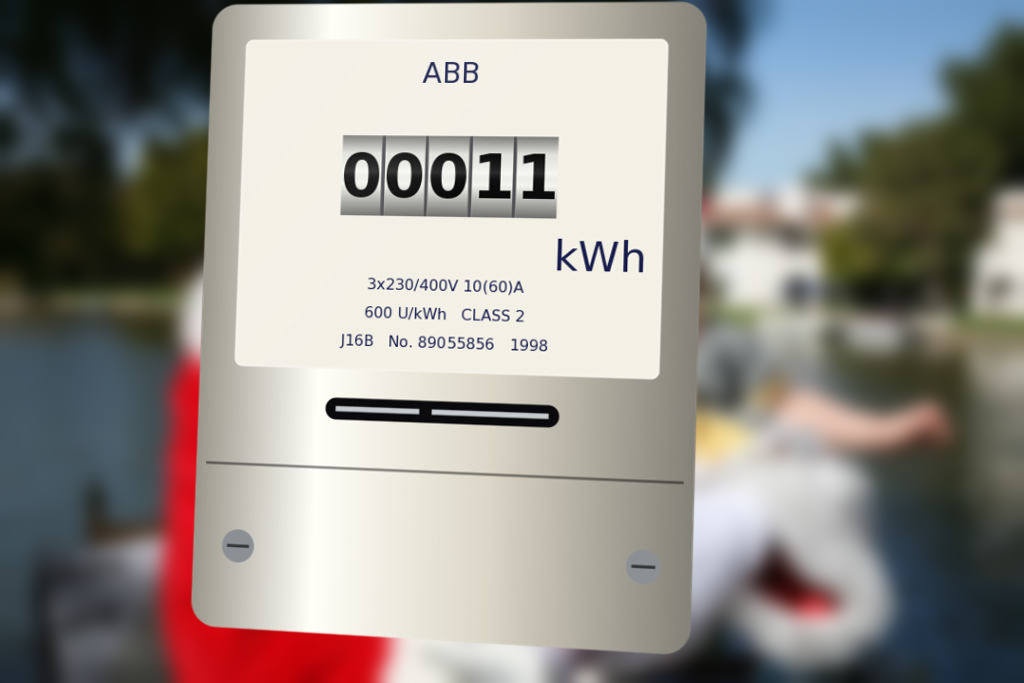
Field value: 11; kWh
